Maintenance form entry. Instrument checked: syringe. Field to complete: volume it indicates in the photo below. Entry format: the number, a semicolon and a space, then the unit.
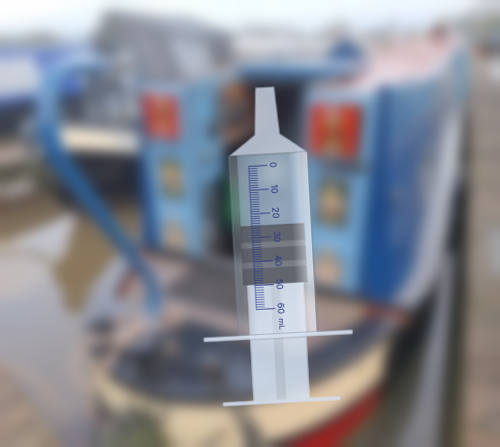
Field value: 25; mL
